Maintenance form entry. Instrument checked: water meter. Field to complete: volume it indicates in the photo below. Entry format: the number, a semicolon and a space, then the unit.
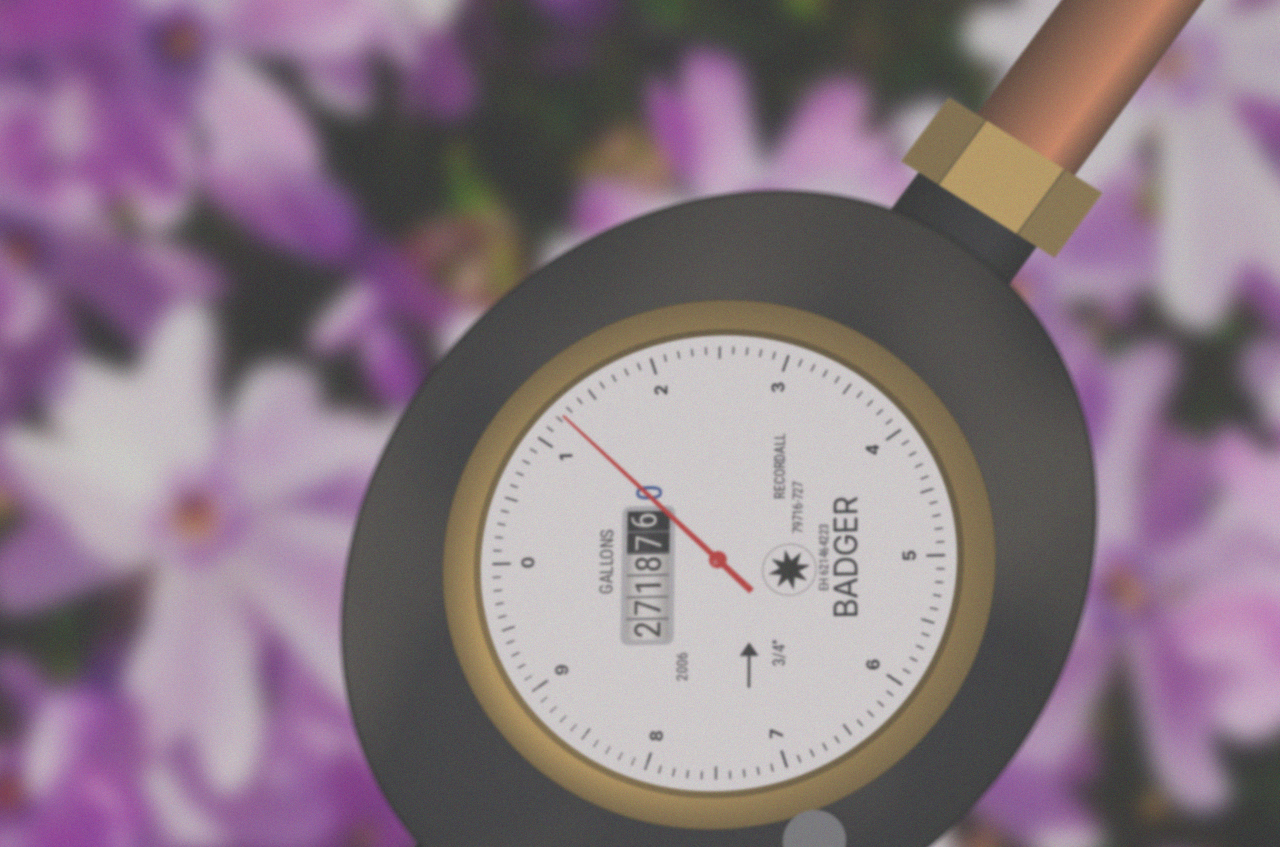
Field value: 2718761.2; gal
